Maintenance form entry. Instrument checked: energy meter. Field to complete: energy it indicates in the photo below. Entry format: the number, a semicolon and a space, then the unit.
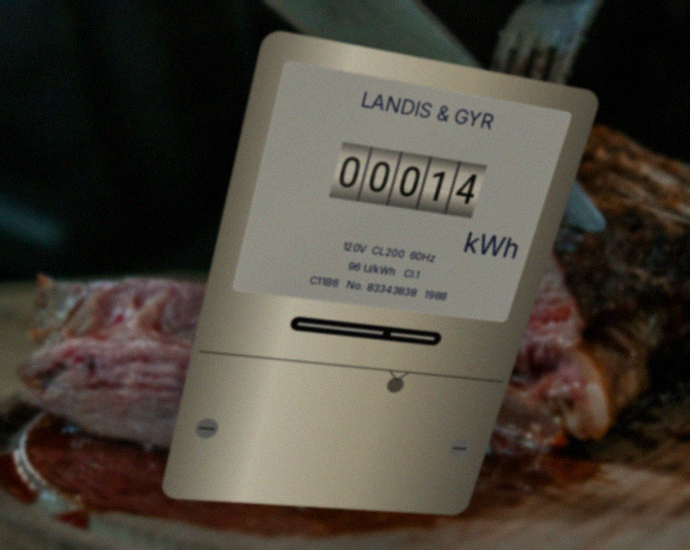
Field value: 14; kWh
